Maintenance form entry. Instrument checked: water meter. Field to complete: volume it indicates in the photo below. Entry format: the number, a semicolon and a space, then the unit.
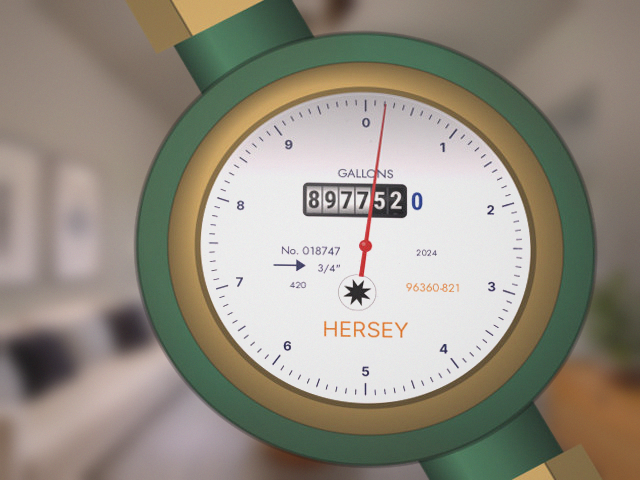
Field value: 8977520.2; gal
